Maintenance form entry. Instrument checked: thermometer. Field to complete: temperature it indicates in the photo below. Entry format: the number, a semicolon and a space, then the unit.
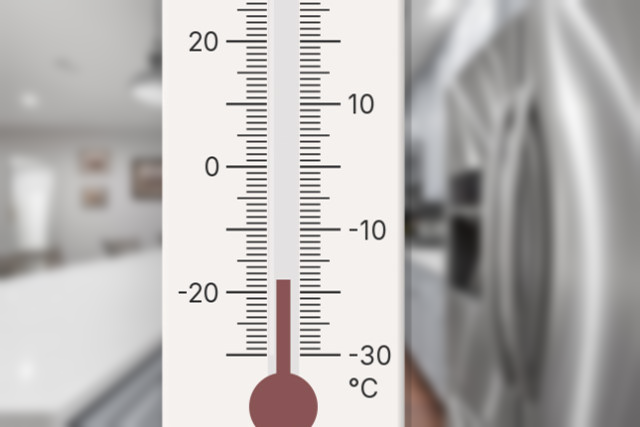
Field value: -18; °C
